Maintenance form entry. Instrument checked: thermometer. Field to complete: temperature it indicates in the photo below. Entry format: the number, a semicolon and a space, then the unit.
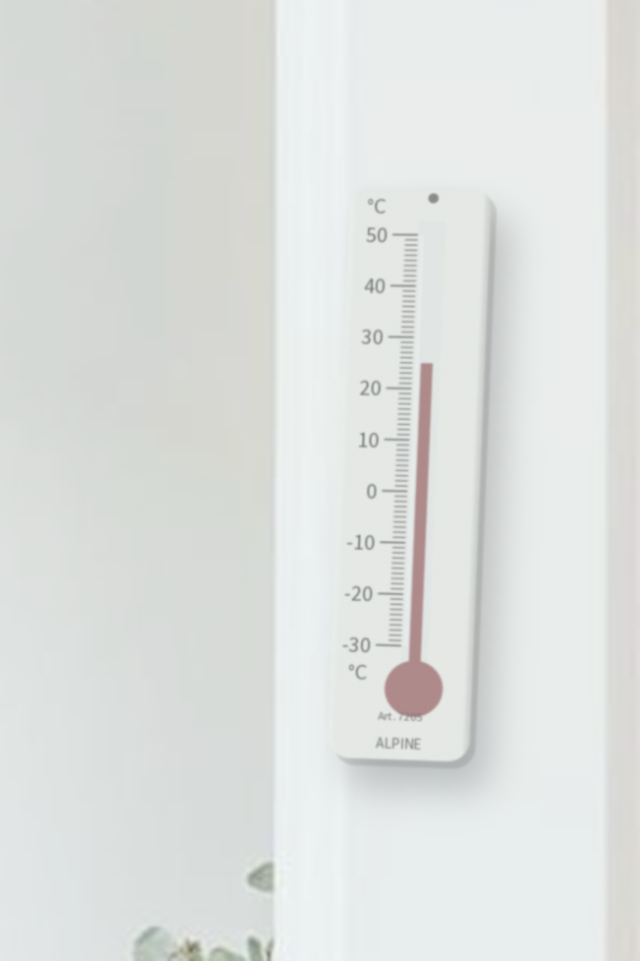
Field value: 25; °C
